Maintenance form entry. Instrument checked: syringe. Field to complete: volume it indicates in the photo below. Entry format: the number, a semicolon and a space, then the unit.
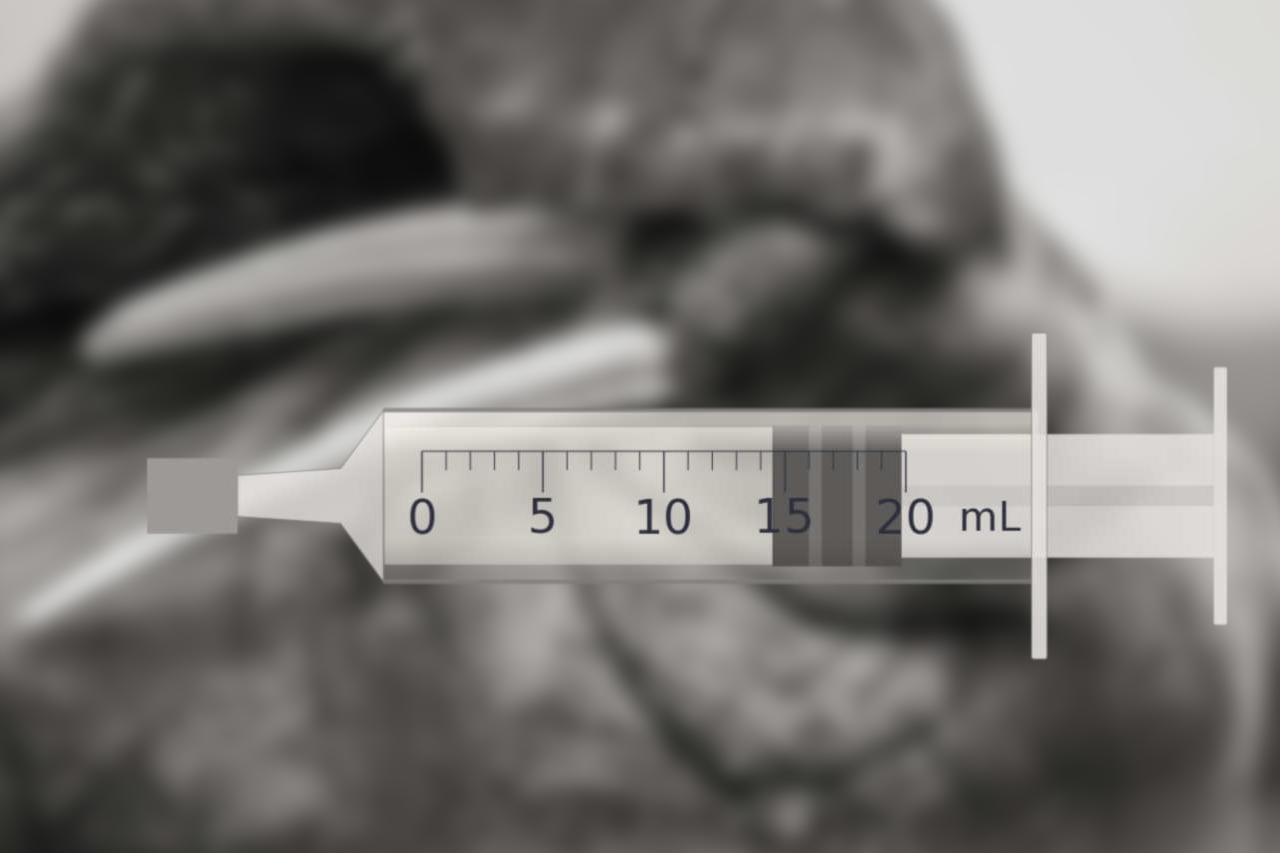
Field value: 14.5; mL
